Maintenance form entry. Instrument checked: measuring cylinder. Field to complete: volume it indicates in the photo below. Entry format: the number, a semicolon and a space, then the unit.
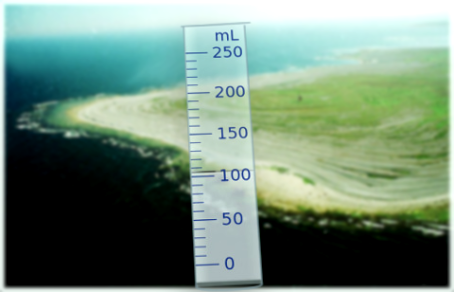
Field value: 105; mL
